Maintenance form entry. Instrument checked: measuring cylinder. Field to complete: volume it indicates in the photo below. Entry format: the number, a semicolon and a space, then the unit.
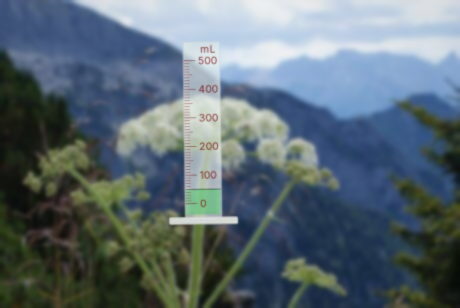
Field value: 50; mL
